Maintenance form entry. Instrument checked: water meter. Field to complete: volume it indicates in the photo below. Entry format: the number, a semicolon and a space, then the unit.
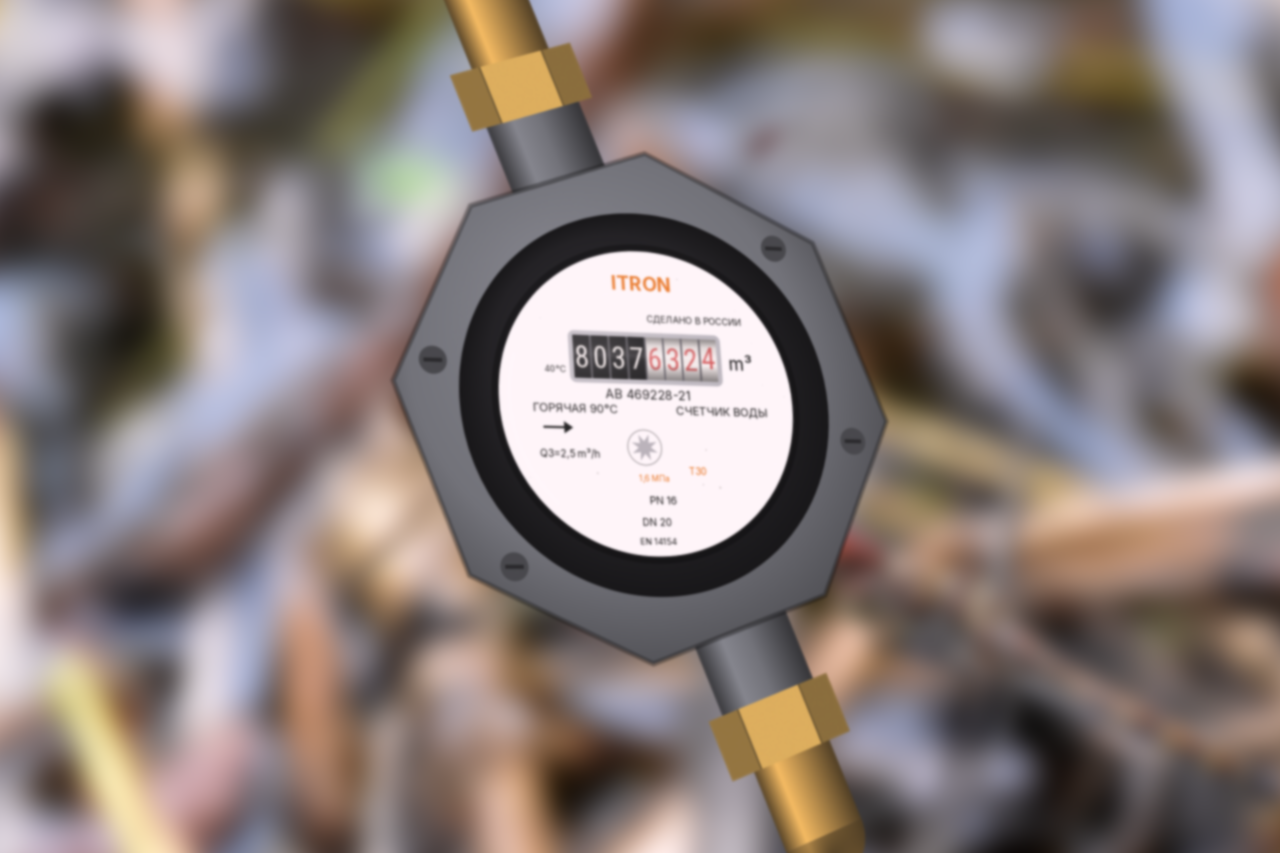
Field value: 8037.6324; m³
